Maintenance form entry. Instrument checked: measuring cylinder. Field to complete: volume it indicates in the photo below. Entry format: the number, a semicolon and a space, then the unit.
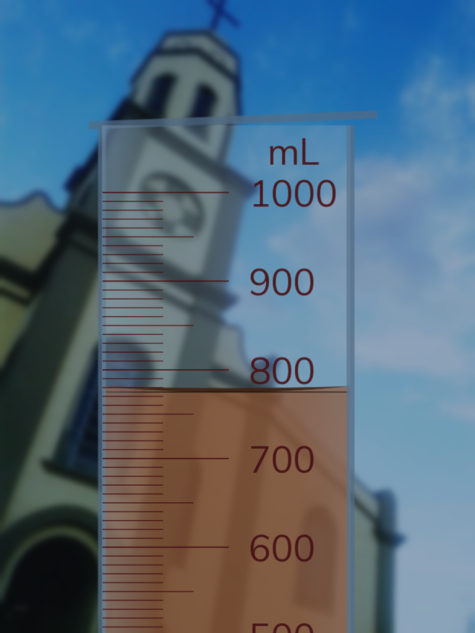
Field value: 775; mL
